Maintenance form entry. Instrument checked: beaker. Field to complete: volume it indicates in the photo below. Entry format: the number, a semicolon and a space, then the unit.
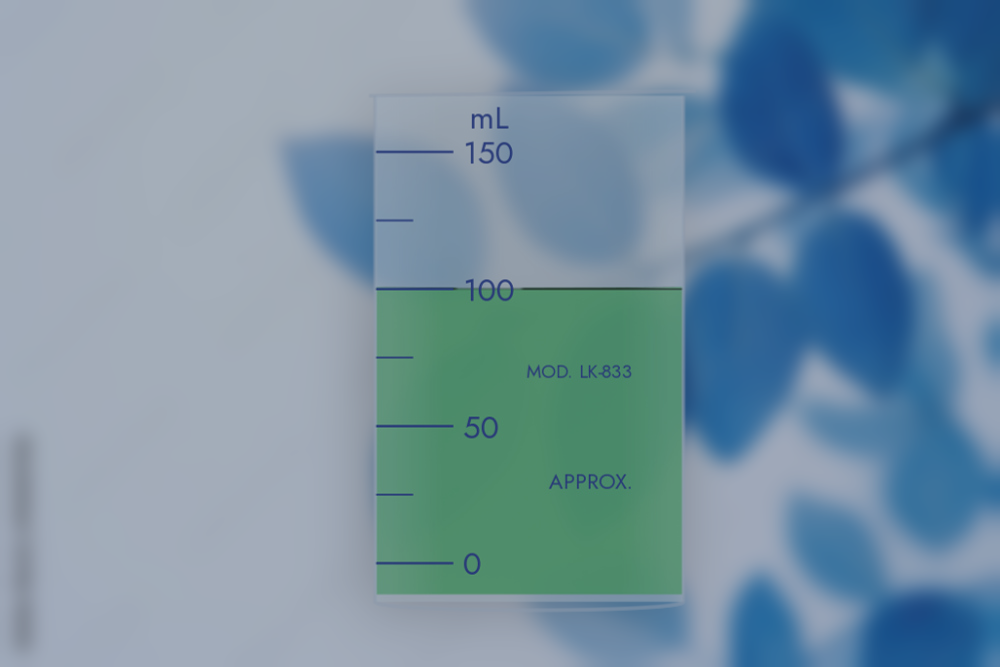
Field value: 100; mL
